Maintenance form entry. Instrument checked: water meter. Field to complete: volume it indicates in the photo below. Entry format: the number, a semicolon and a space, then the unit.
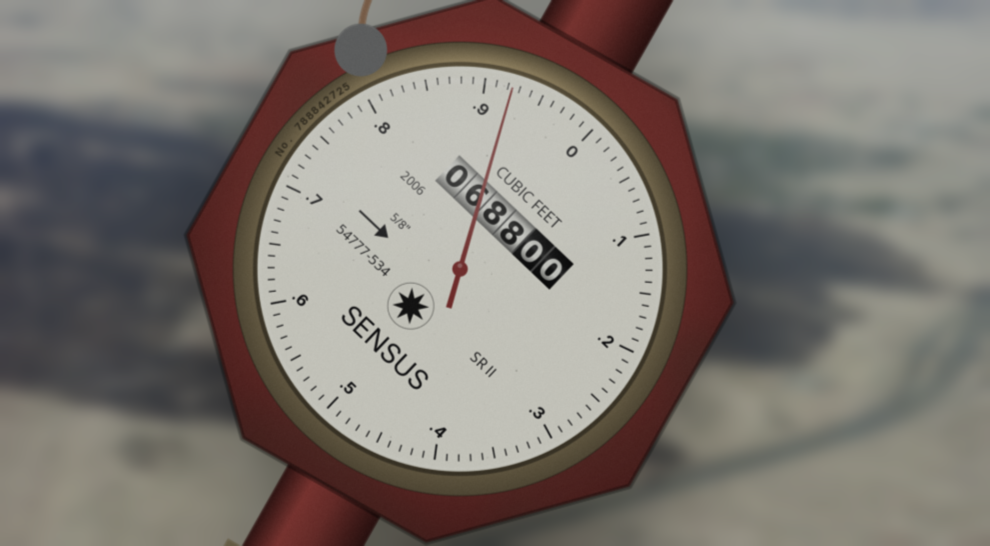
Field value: 68799.92; ft³
